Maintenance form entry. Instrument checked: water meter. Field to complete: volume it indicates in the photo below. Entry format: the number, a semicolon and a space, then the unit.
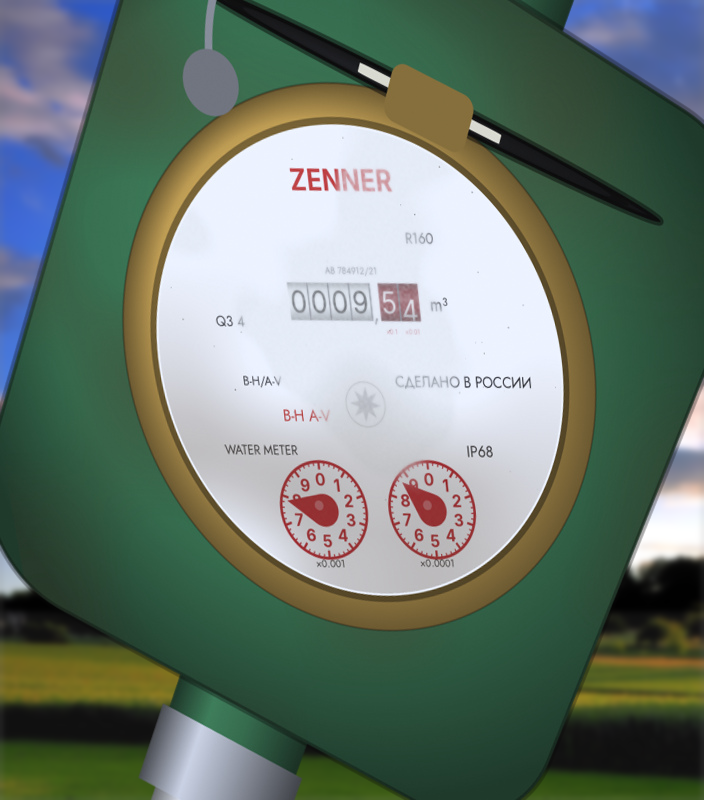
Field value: 9.5378; m³
